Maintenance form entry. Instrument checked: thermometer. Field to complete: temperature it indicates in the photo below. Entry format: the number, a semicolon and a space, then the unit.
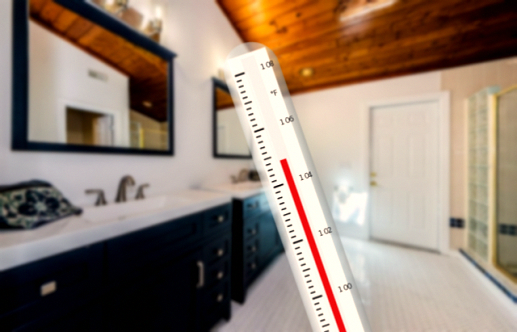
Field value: 104.8; °F
